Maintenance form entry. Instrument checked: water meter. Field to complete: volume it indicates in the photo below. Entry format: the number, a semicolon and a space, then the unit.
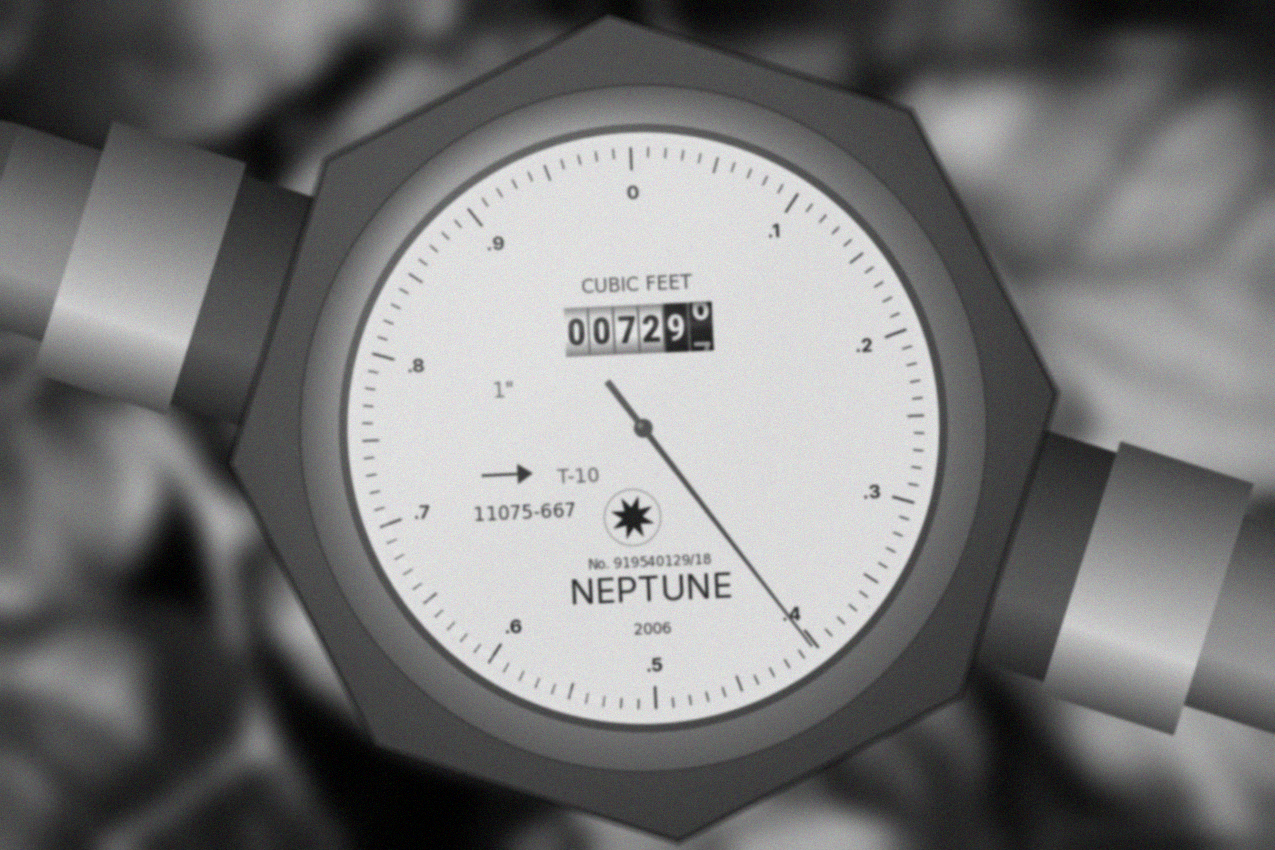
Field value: 7296.40; ft³
